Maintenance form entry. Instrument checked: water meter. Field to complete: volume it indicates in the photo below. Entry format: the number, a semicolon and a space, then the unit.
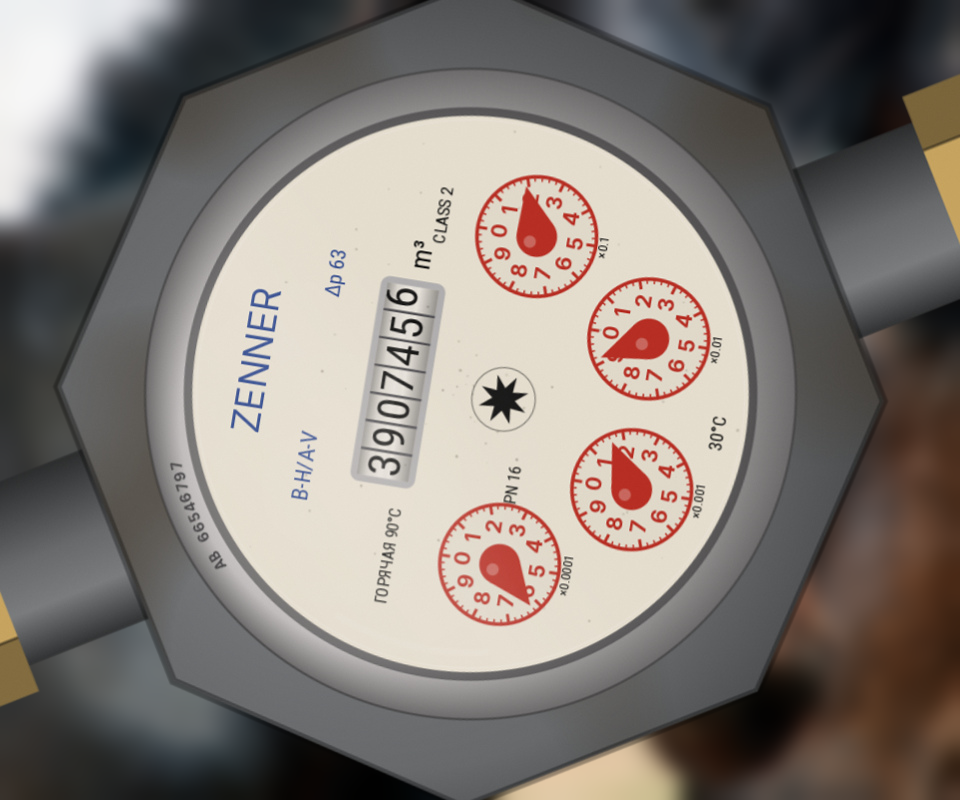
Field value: 3907456.1916; m³
